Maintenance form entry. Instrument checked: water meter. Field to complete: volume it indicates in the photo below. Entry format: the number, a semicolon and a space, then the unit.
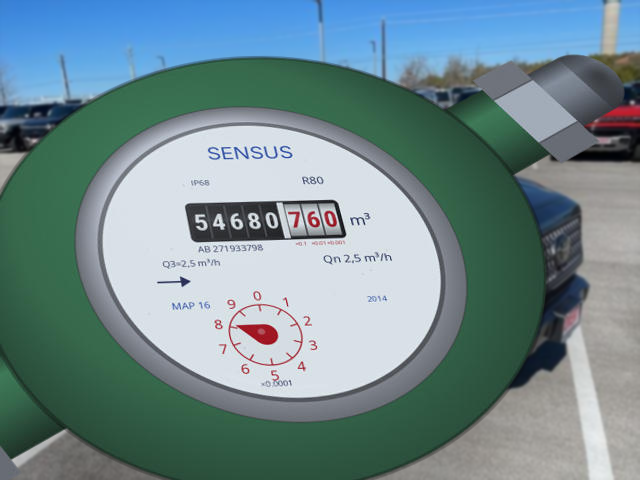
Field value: 54680.7608; m³
